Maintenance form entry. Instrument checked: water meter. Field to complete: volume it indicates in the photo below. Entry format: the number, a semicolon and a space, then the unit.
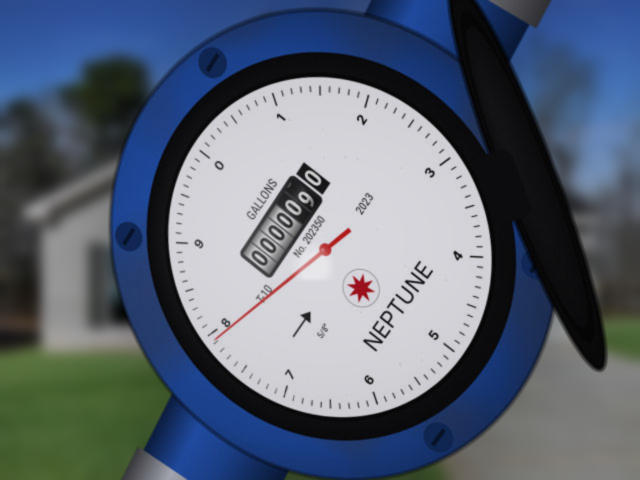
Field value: 87.9; gal
